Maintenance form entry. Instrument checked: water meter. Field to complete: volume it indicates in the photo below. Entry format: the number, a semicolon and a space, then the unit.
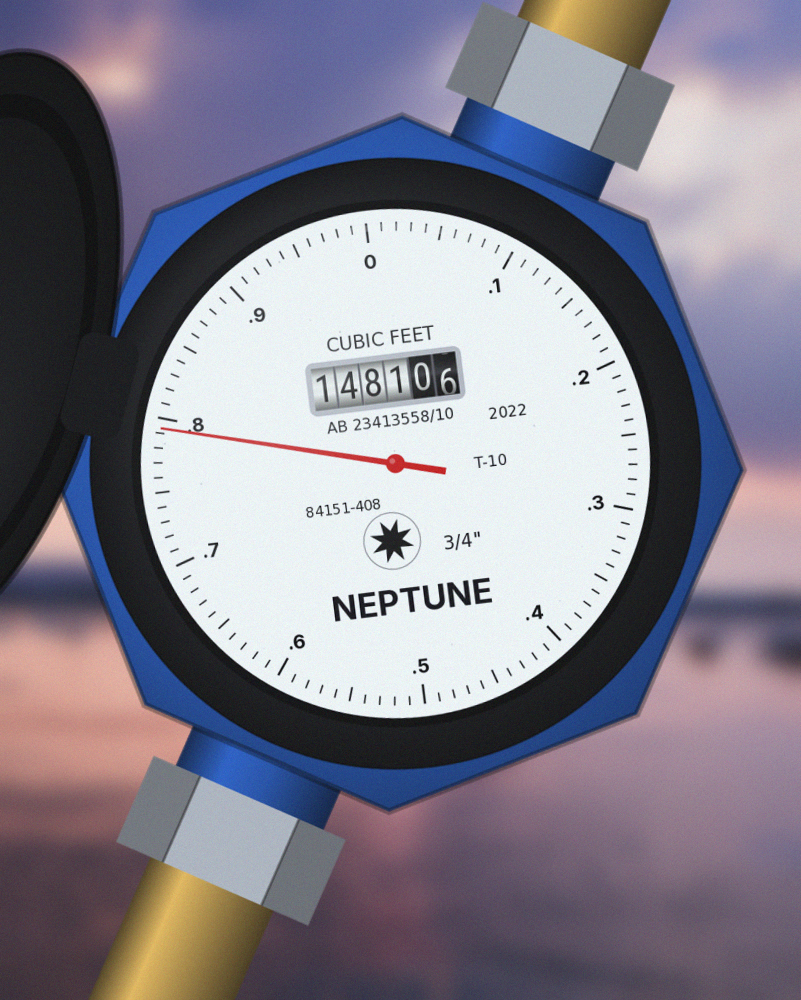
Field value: 148105.79; ft³
